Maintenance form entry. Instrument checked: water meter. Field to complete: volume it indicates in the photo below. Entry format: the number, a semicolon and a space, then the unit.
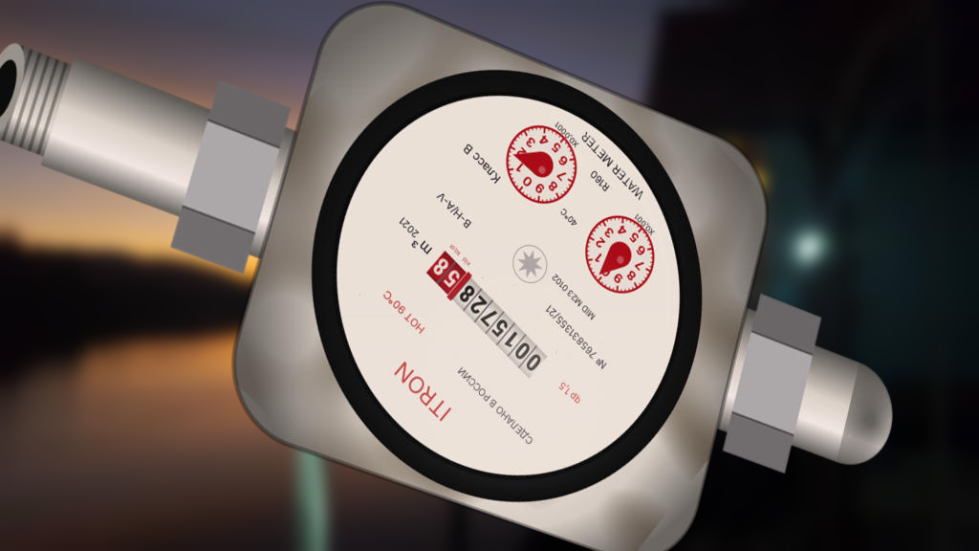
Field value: 15728.5801; m³
